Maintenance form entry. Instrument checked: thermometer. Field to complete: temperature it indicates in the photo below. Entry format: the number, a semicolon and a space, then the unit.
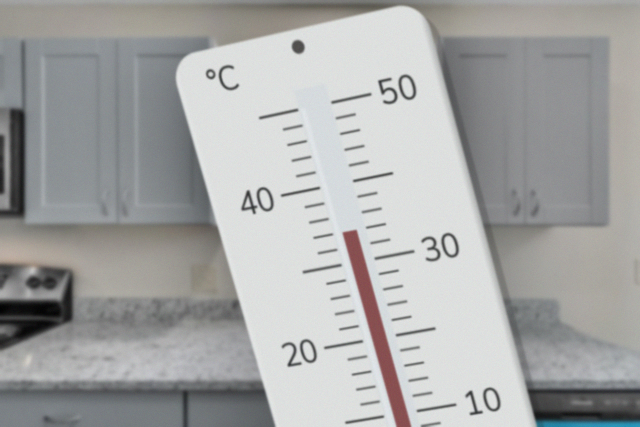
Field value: 34; °C
